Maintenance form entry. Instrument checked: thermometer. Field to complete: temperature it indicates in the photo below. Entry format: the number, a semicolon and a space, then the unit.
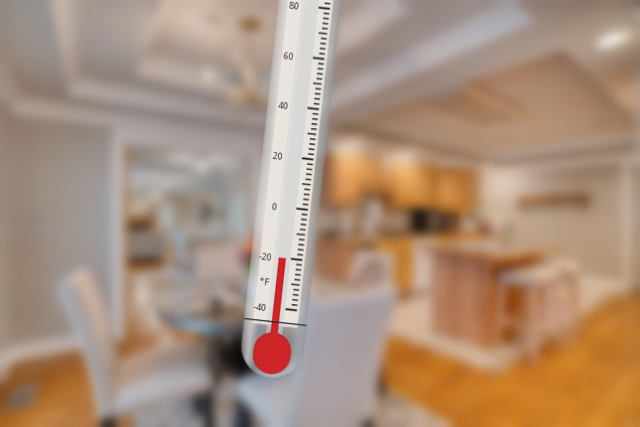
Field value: -20; °F
